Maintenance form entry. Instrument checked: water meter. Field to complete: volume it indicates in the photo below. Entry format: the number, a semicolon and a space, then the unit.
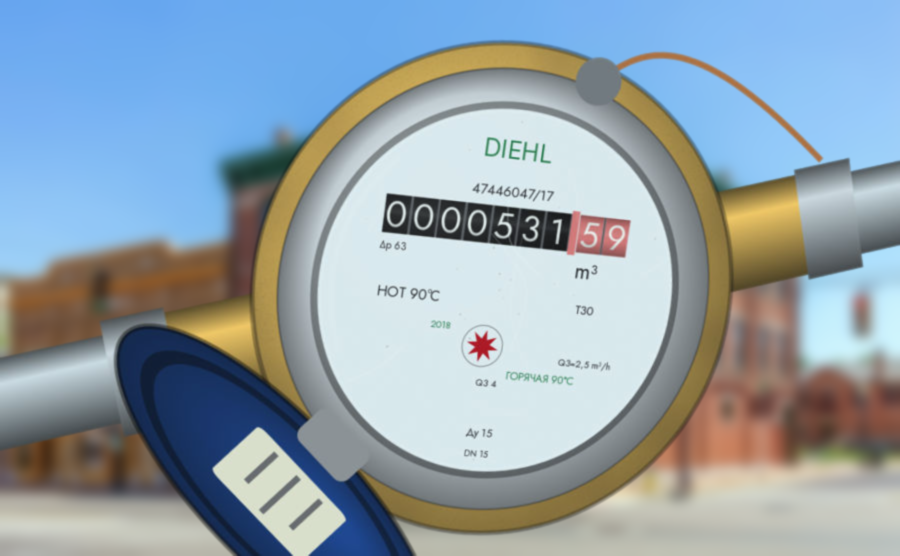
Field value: 531.59; m³
